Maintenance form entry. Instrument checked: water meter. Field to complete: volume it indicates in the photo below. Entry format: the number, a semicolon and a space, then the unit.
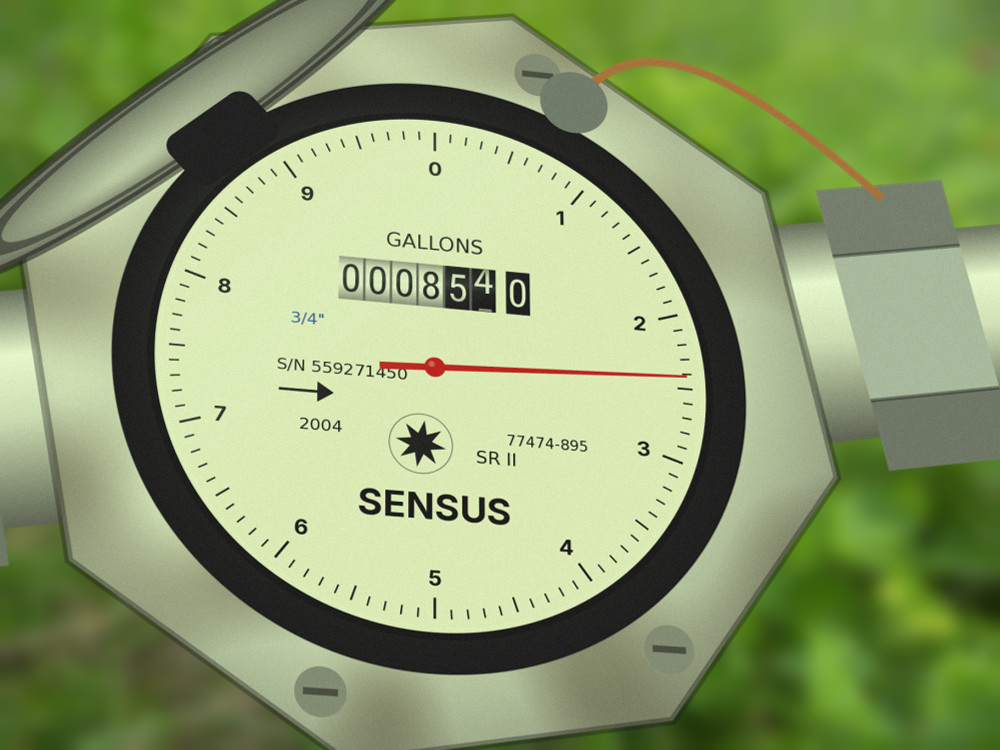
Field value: 8542.4; gal
